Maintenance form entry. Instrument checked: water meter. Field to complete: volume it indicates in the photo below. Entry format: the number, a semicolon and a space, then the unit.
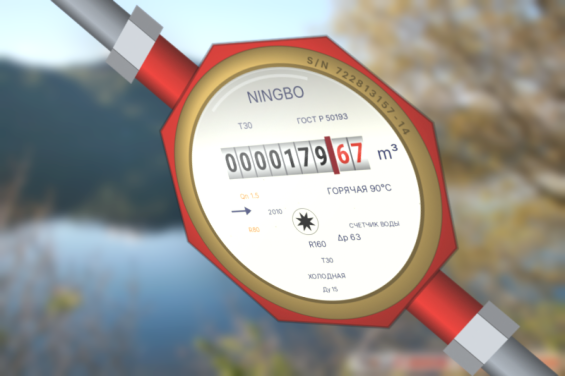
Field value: 179.67; m³
